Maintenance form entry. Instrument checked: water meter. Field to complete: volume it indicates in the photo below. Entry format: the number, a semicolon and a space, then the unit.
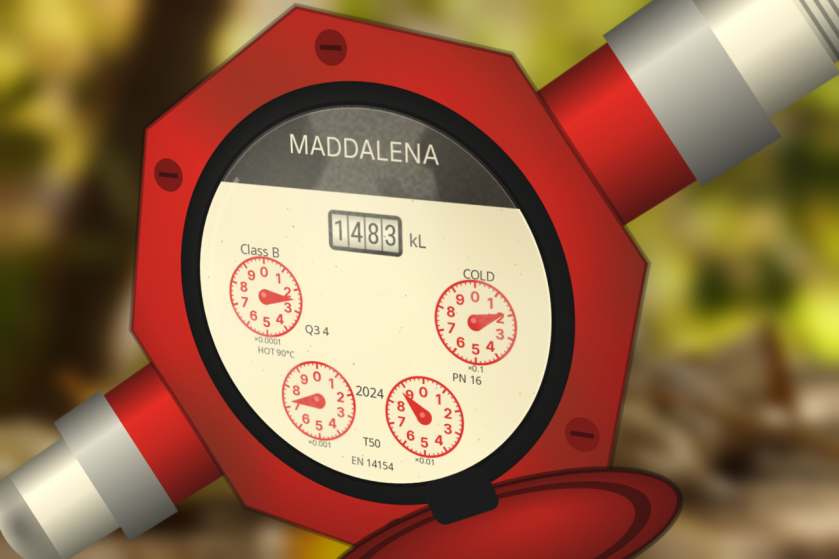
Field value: 1483.1872; kL
